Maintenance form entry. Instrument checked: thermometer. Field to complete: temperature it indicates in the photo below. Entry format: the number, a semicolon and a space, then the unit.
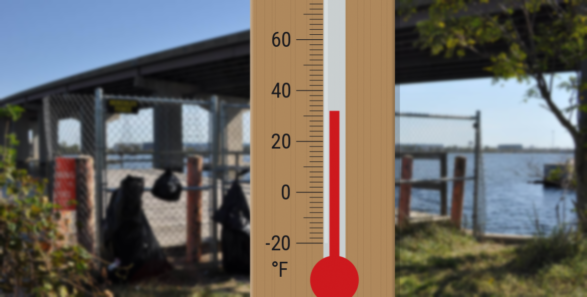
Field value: 32; °F
